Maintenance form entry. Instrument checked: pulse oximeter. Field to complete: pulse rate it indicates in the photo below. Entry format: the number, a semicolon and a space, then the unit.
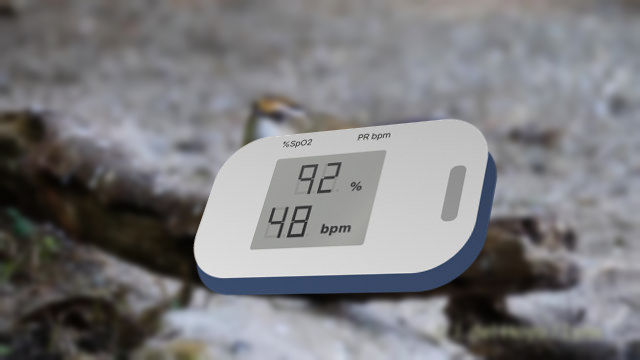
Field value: 48; bpm
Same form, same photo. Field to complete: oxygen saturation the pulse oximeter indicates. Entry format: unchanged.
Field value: 92; %
